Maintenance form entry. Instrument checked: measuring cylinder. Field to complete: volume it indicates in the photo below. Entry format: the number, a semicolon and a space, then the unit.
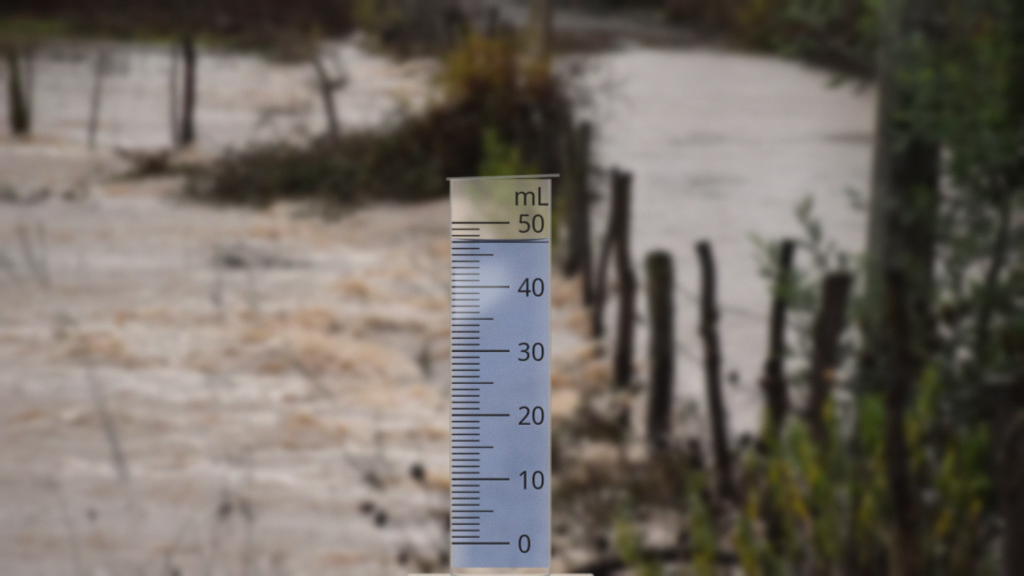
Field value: 47; mL
